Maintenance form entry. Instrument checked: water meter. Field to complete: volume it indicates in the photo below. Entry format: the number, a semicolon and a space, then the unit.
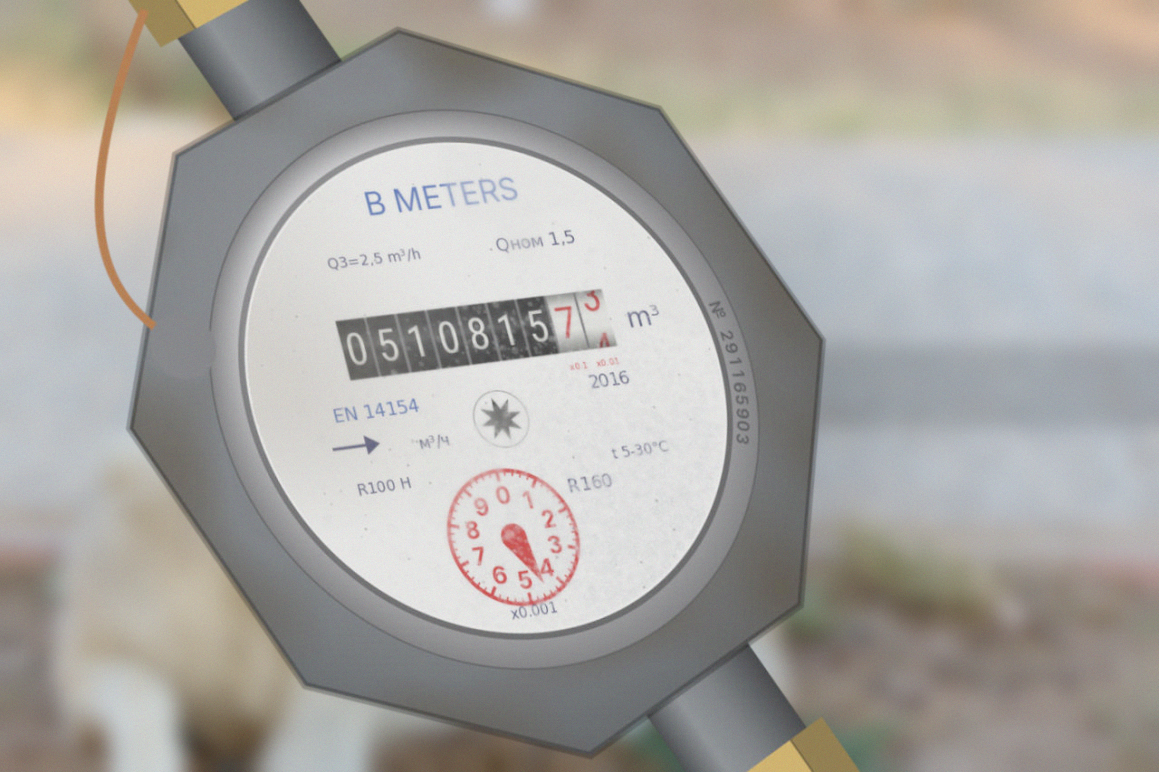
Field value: 510815.734; m³
